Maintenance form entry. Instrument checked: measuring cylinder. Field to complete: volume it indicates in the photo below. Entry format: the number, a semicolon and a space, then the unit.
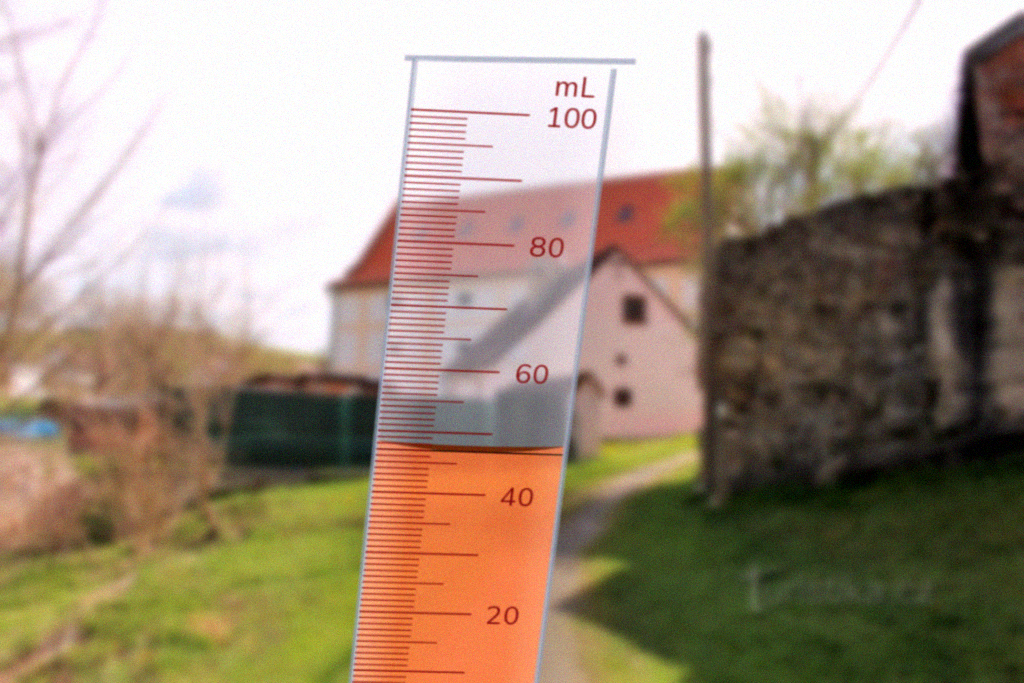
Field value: 47; mL
